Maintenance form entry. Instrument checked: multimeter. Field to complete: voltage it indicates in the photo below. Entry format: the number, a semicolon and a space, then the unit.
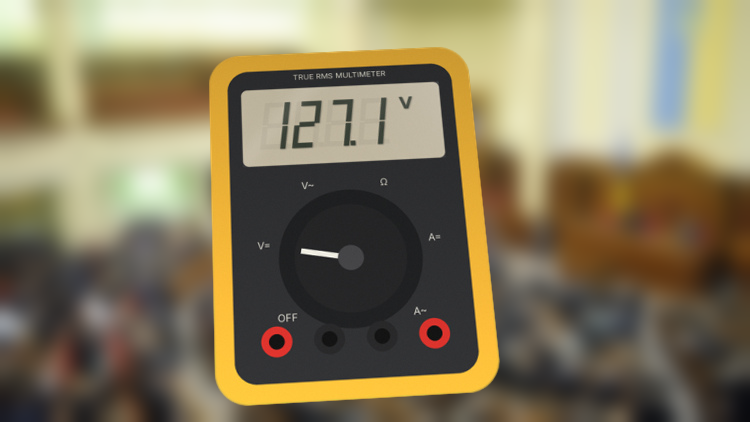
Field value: 127.1; V
